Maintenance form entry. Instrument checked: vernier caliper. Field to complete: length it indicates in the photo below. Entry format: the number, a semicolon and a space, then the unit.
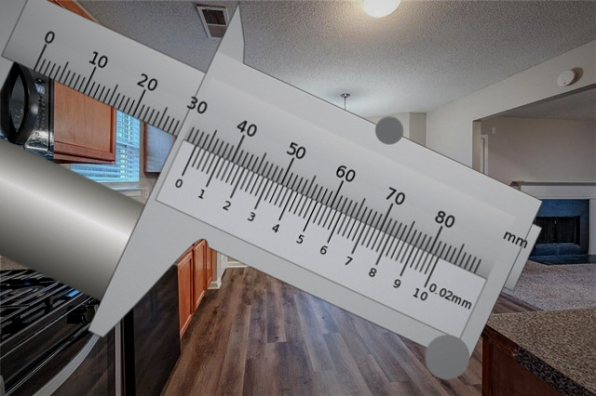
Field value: 32.8; mm
